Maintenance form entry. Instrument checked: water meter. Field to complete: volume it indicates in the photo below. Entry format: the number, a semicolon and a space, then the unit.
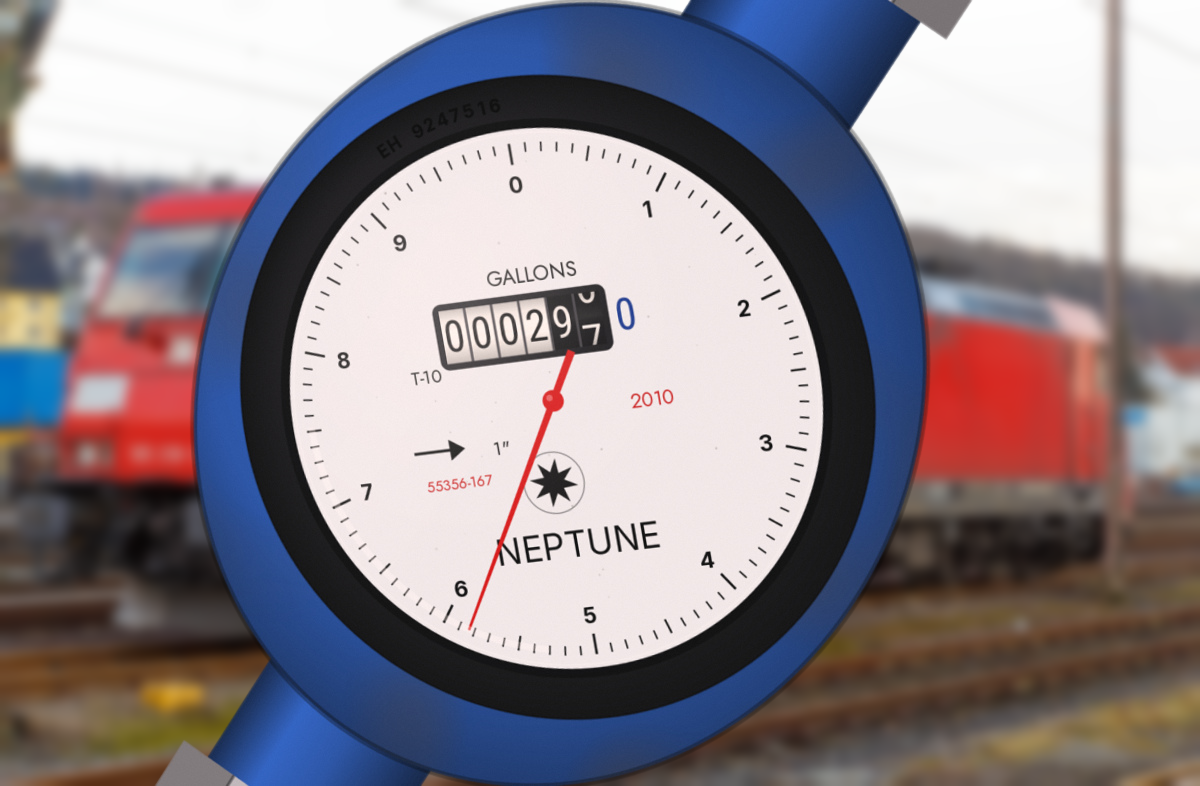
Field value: 2965.8; gal
